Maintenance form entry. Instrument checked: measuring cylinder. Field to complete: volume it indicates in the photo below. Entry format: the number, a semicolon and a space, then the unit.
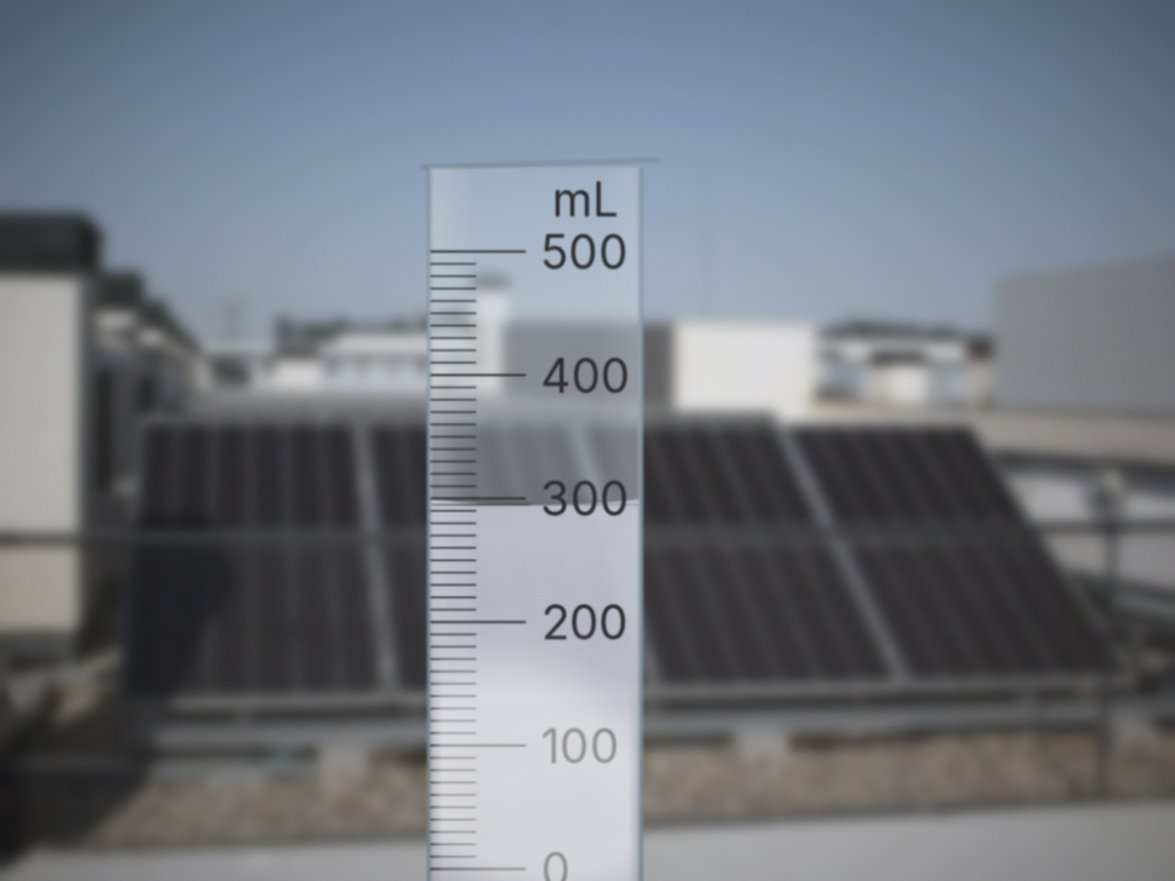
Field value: 295; mL
